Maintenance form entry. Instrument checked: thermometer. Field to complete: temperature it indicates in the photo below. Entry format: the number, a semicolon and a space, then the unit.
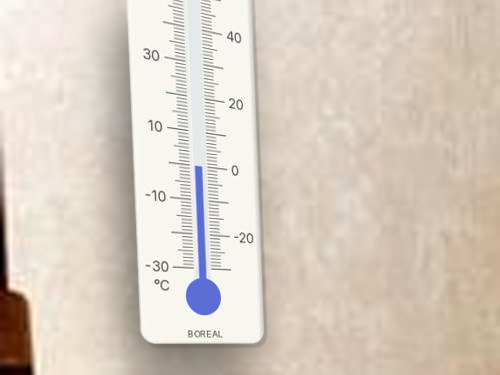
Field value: 0; °C
